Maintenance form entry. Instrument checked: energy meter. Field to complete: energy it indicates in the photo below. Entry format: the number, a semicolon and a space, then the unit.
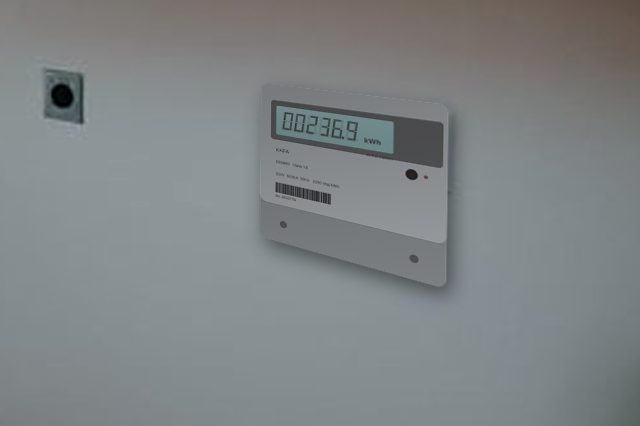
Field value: 236.9; kWh
